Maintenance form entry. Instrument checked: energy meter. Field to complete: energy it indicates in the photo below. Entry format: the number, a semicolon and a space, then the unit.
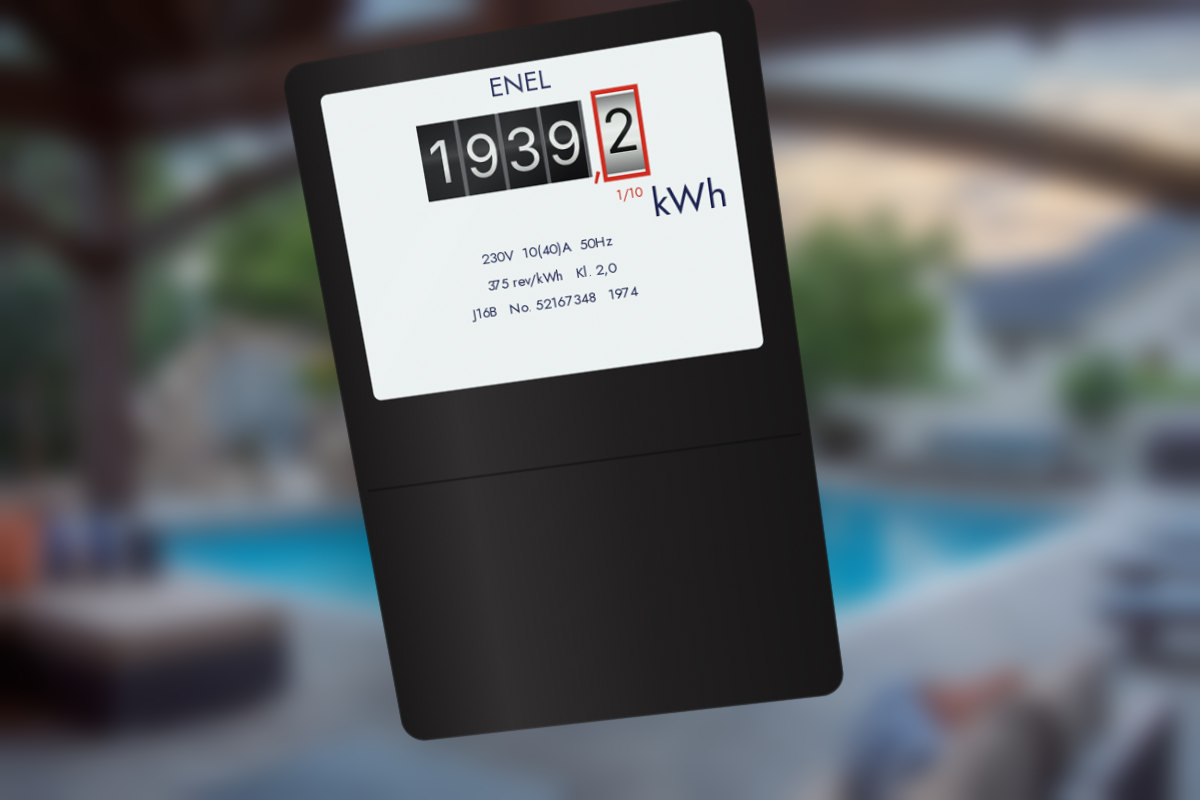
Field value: 1939.2; kWh
